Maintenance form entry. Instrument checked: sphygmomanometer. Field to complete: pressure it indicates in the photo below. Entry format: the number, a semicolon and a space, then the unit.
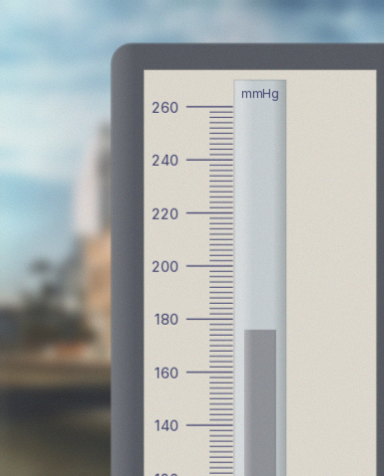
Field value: 176; mmHg
